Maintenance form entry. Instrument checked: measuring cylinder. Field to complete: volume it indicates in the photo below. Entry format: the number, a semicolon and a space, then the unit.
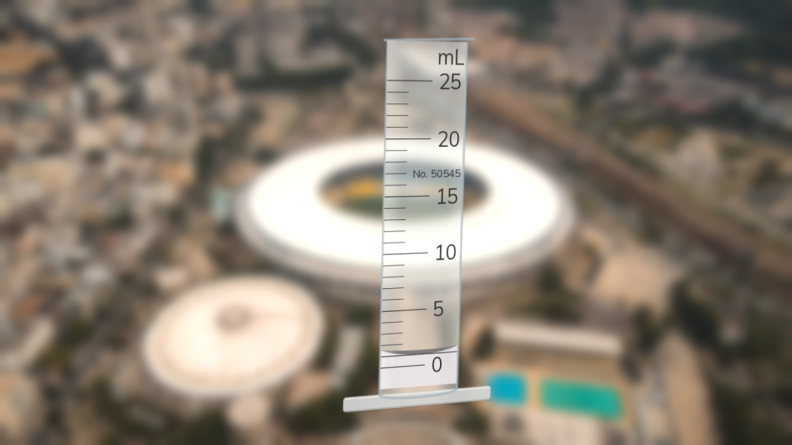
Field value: 1; mL
